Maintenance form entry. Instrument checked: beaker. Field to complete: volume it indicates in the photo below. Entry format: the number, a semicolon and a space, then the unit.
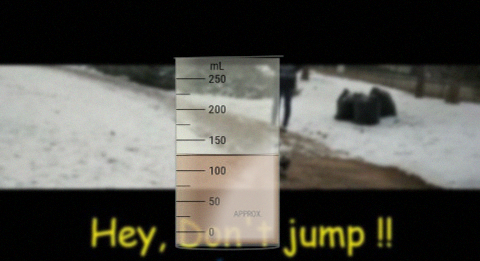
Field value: 125; mL
